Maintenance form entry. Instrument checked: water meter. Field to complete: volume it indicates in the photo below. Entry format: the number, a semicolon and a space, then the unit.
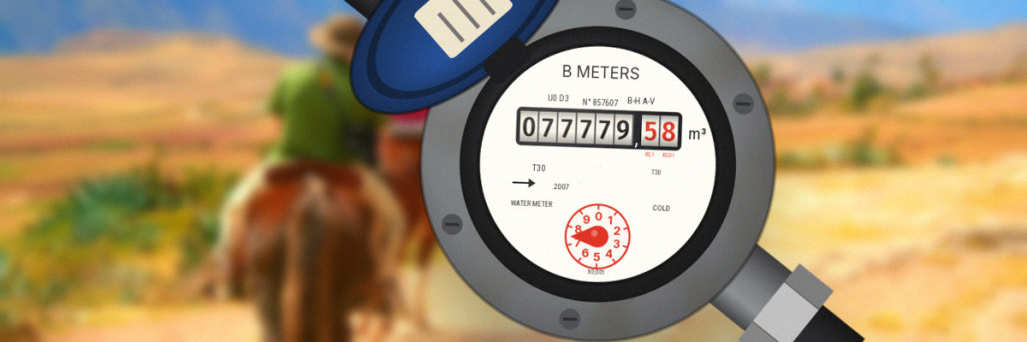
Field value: 77779.587; m³
